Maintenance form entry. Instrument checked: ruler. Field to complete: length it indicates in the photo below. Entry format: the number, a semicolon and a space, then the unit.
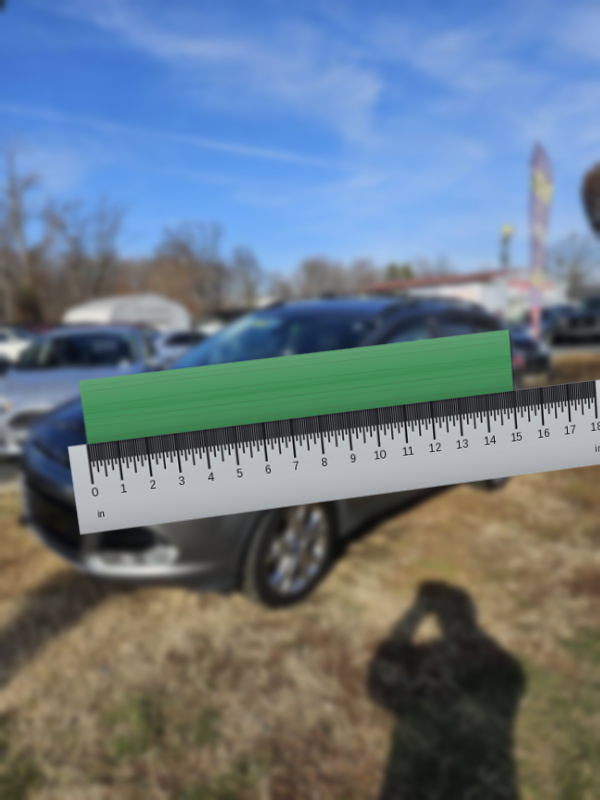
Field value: 15; in
